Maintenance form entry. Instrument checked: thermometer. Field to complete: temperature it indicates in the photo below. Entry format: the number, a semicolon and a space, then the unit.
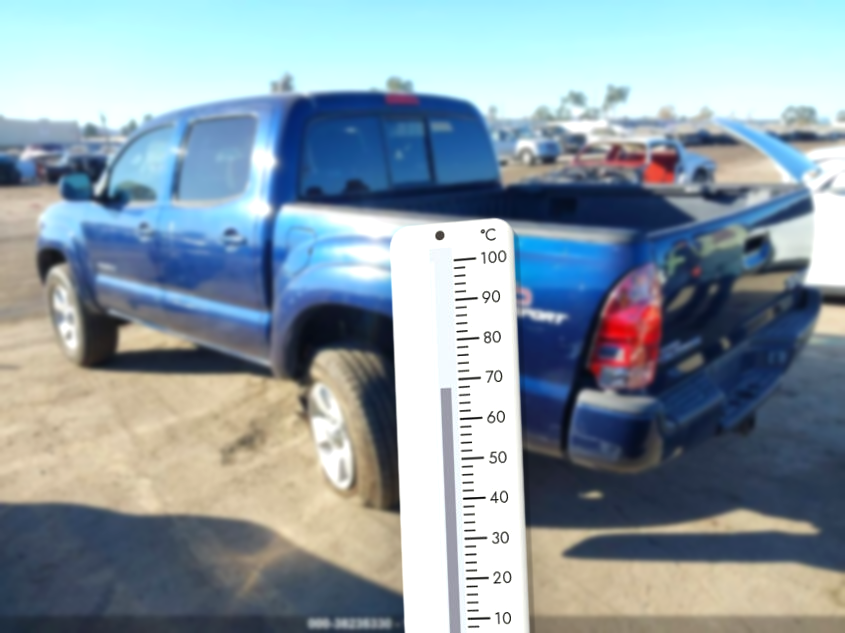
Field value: 68; °C
